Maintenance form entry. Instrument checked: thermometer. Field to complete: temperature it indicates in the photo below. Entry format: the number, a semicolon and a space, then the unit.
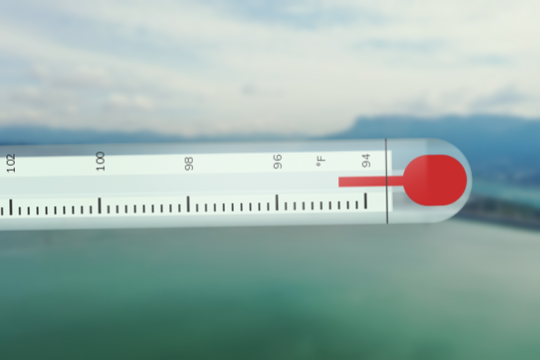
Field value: 94.6; °F
